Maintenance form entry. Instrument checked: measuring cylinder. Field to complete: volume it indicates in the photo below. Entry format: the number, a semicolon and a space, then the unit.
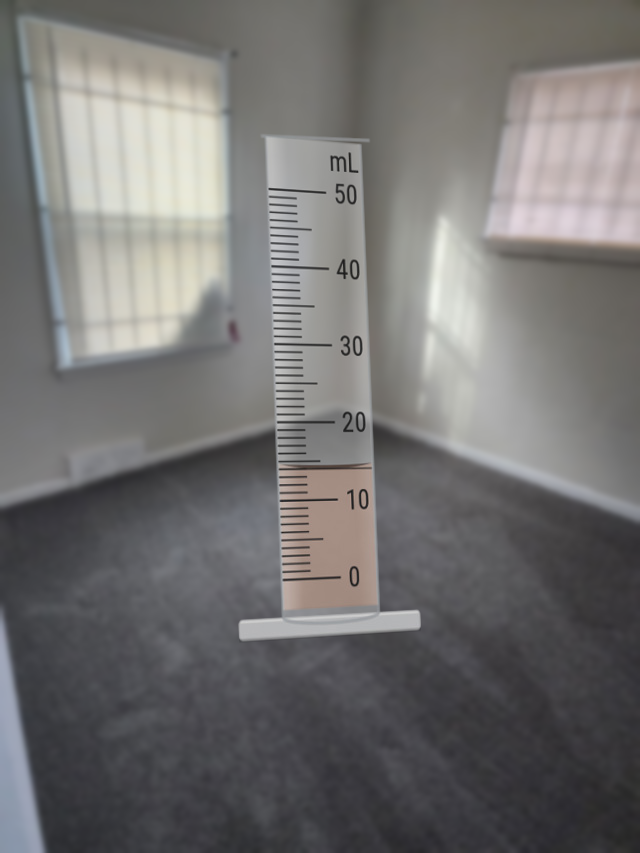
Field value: 14; mL
